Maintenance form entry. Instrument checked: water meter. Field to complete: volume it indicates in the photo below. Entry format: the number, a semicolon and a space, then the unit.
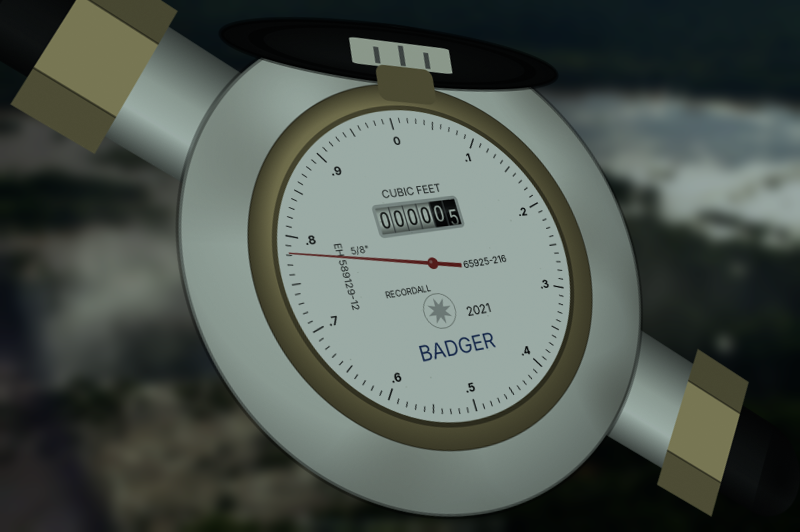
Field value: 4.78; ft³
